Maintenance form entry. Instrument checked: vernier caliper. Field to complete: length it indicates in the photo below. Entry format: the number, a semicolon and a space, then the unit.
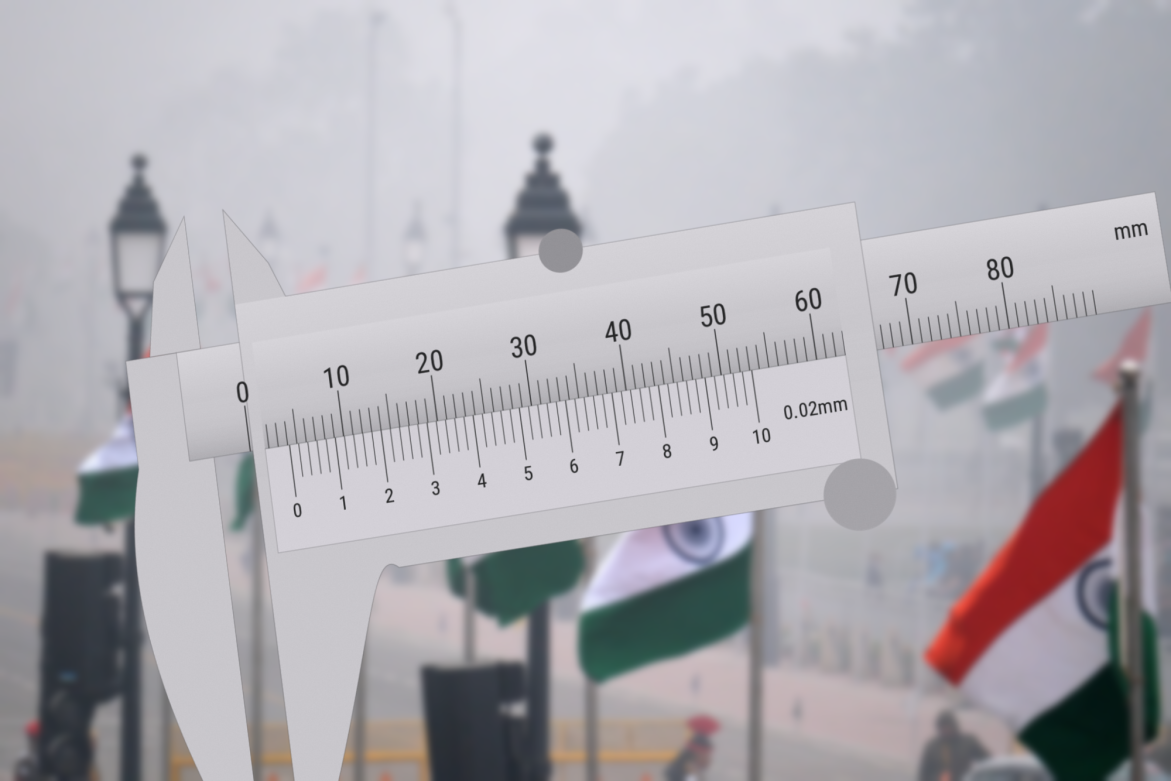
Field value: 4.2; mm
